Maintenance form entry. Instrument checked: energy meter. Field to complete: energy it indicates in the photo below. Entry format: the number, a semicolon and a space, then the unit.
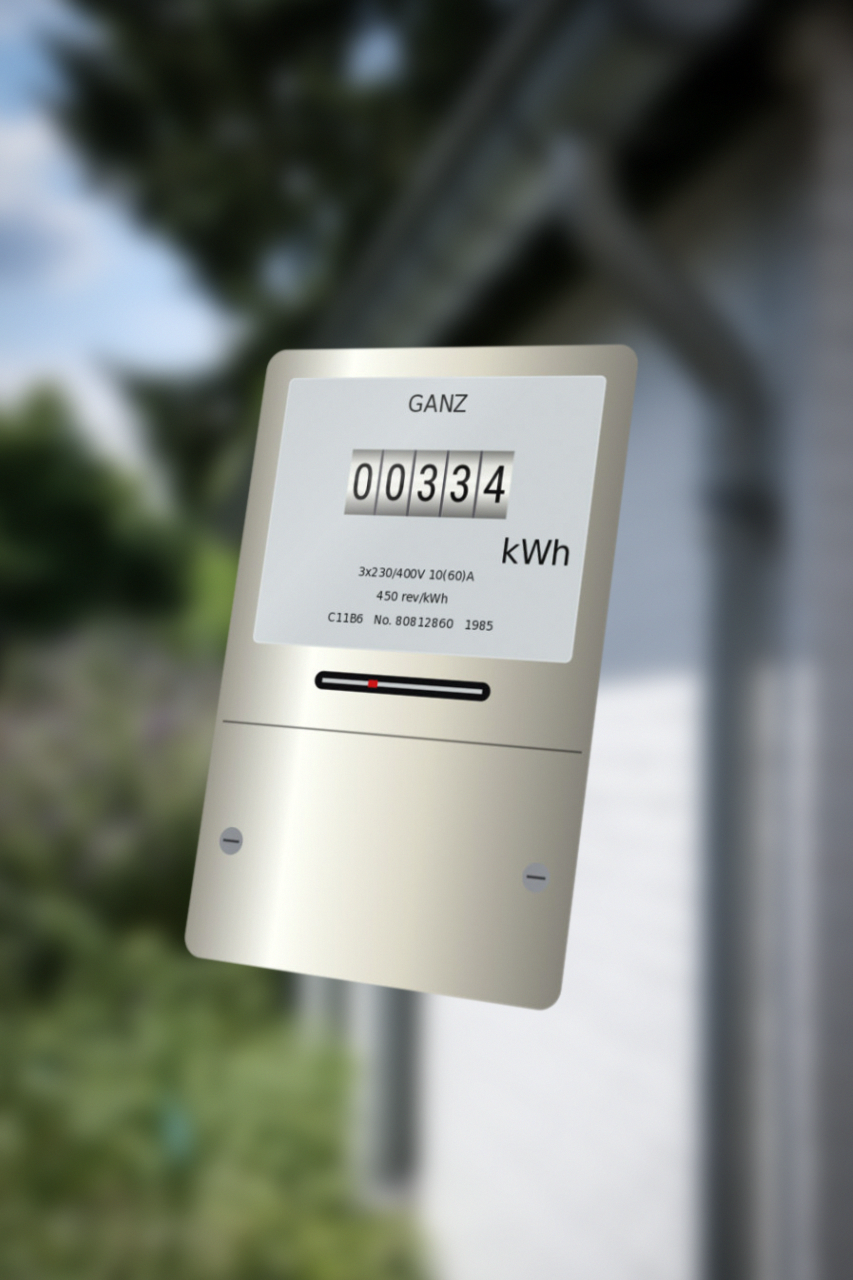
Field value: 334; kWh
